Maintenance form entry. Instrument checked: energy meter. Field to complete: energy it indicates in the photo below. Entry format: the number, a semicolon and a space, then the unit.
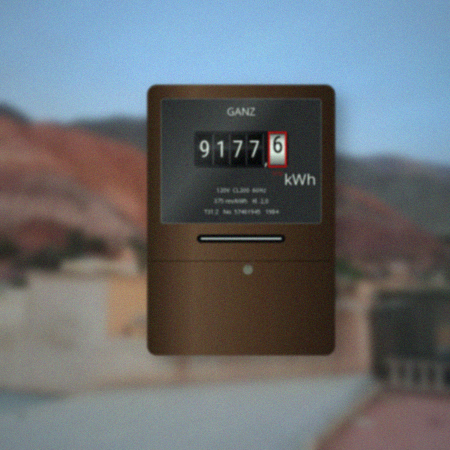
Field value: 9177.6; kWh
